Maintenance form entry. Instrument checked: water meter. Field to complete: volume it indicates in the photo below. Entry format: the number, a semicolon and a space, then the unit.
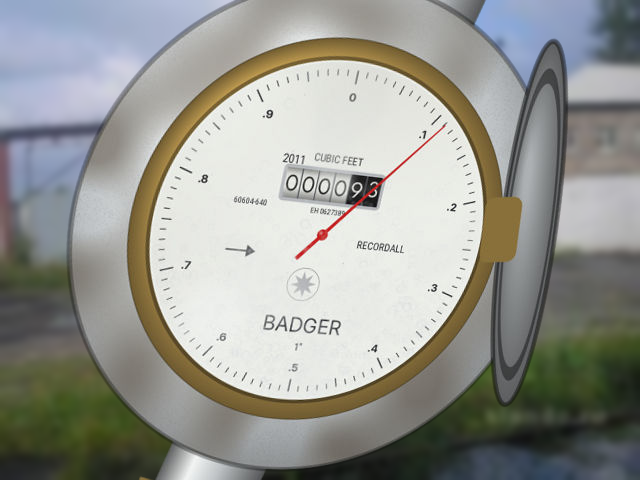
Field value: 93.11; ft³
